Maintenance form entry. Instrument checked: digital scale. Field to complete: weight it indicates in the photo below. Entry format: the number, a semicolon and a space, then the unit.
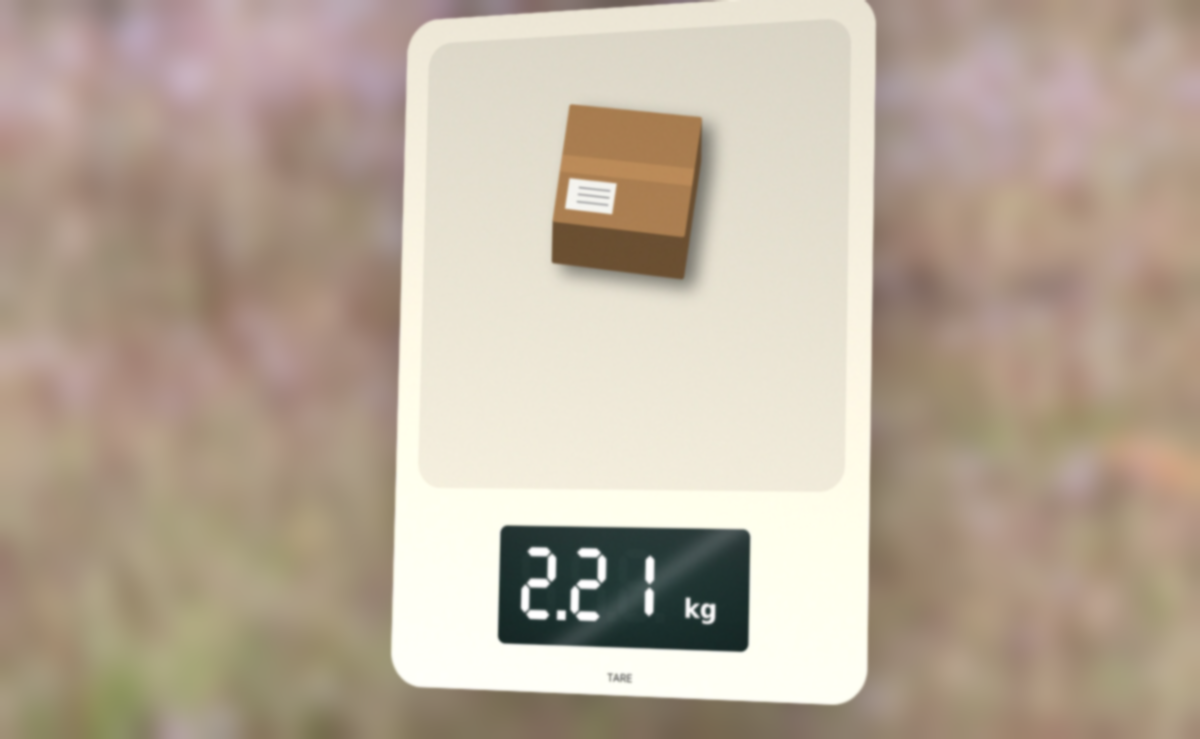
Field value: 2.21; kg
